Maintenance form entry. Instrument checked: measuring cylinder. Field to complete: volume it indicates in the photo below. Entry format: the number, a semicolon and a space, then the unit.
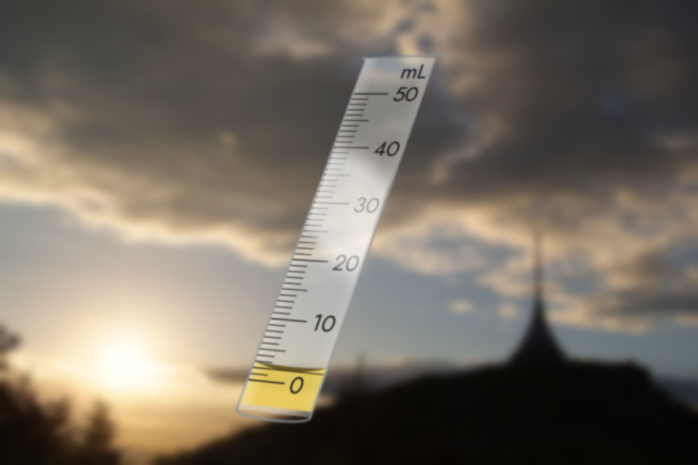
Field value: 2; mL
